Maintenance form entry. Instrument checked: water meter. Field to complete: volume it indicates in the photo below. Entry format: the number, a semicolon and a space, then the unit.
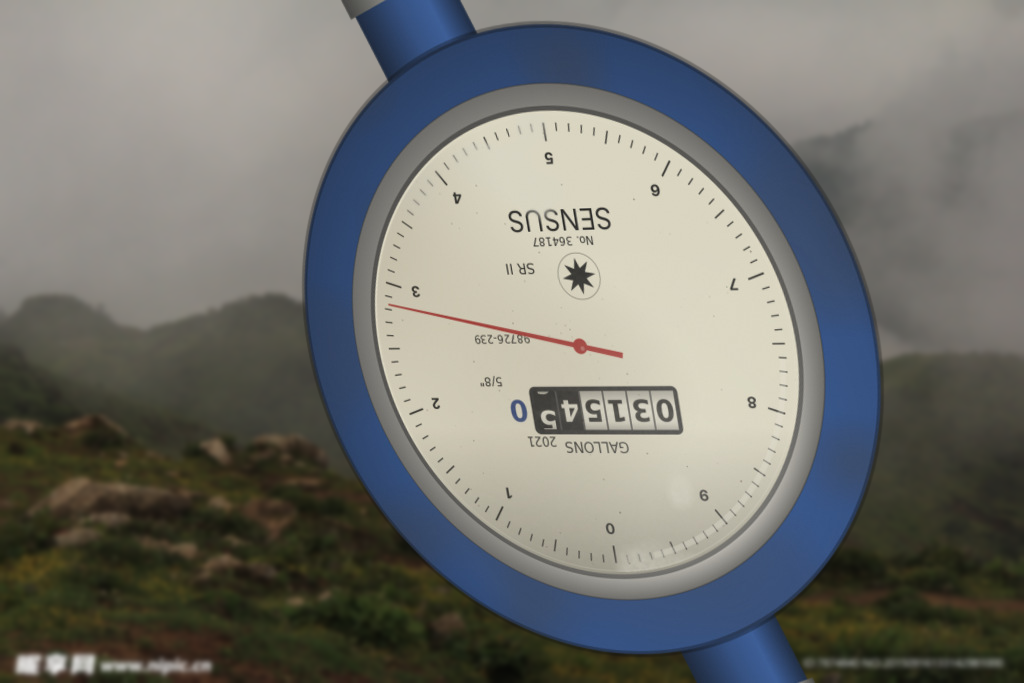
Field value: 315452.8; gal
